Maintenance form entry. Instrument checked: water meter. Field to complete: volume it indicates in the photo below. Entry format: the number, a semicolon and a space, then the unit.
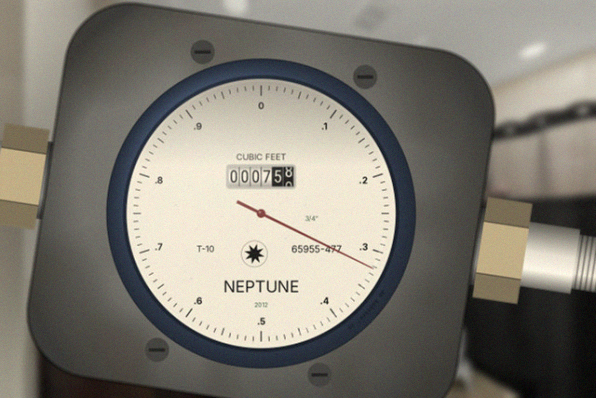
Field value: 758.32; ft³
